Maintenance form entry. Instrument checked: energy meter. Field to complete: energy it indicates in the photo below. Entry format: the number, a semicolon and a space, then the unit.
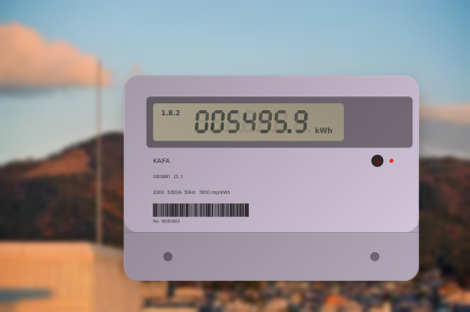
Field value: 5495.9; kWh
